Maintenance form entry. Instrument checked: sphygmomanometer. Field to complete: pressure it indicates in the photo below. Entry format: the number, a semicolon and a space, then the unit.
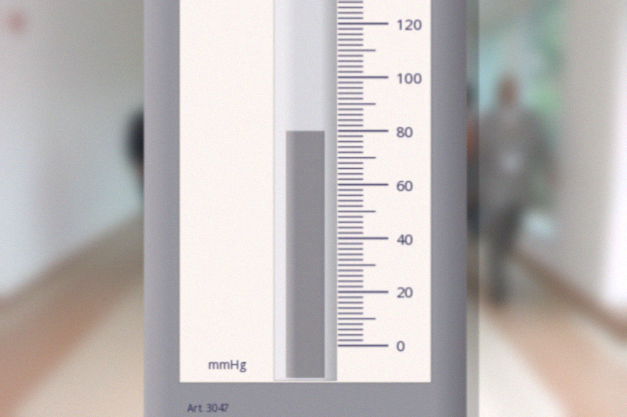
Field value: 80; mmHg
